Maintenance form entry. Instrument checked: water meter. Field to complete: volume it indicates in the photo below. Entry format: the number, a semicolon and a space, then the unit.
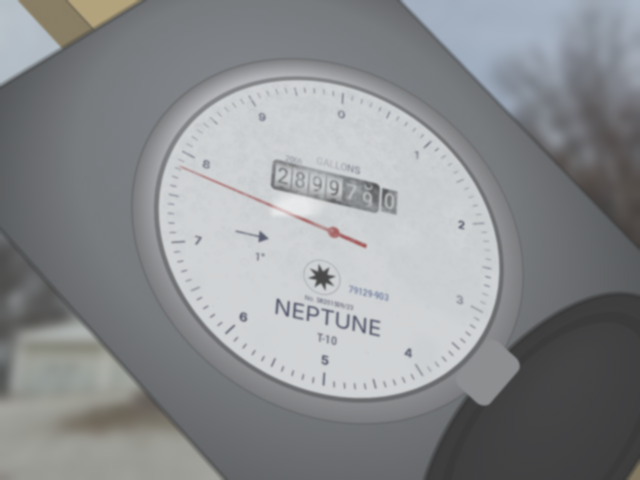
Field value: 2899787.8; gal
